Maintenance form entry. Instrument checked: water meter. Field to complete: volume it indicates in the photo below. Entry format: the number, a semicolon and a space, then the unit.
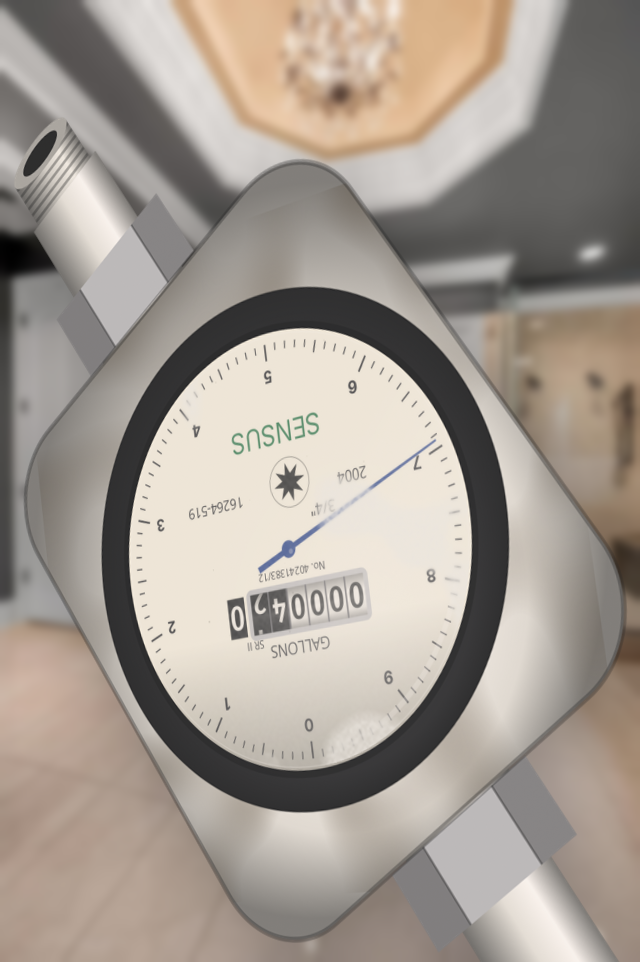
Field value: 416.9; gal
